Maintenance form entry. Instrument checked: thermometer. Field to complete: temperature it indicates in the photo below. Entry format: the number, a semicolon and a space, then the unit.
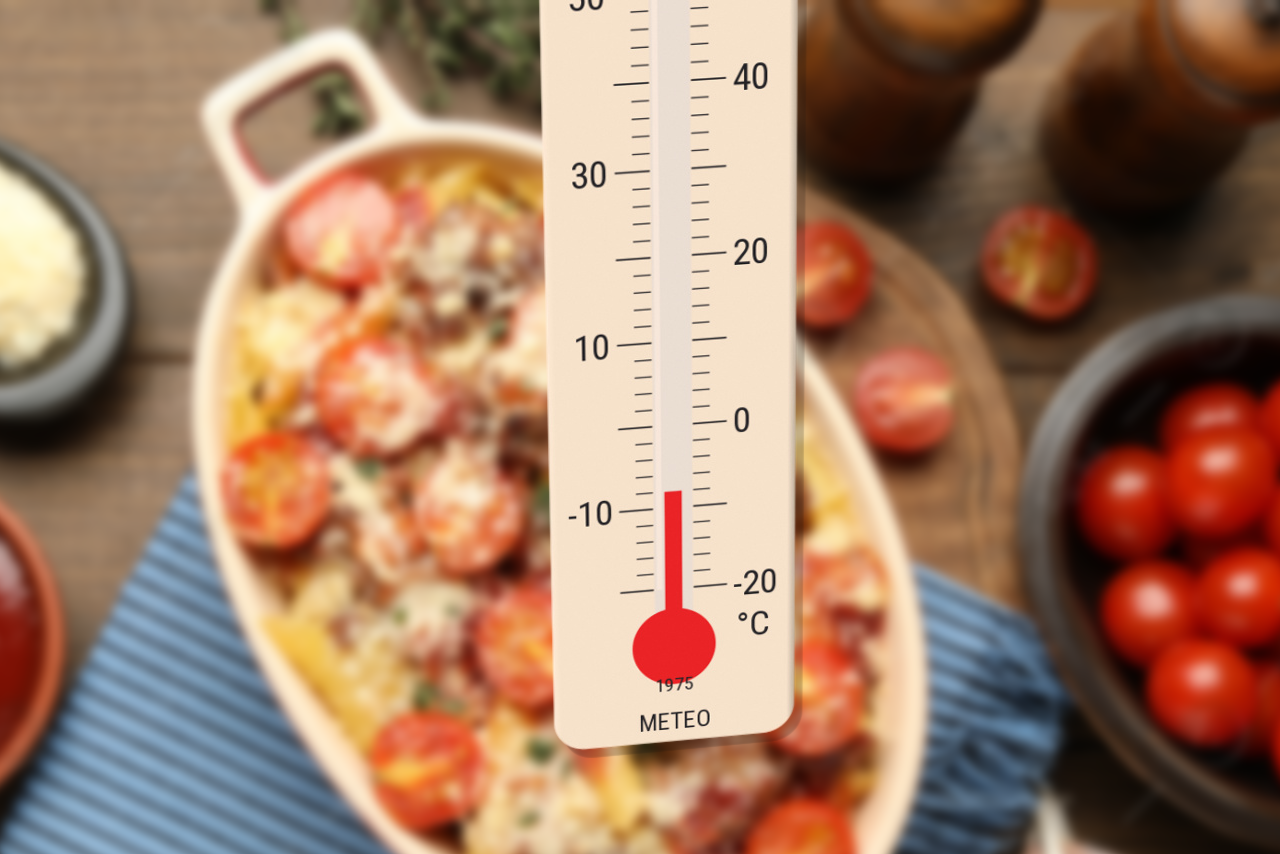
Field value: -8; °C
